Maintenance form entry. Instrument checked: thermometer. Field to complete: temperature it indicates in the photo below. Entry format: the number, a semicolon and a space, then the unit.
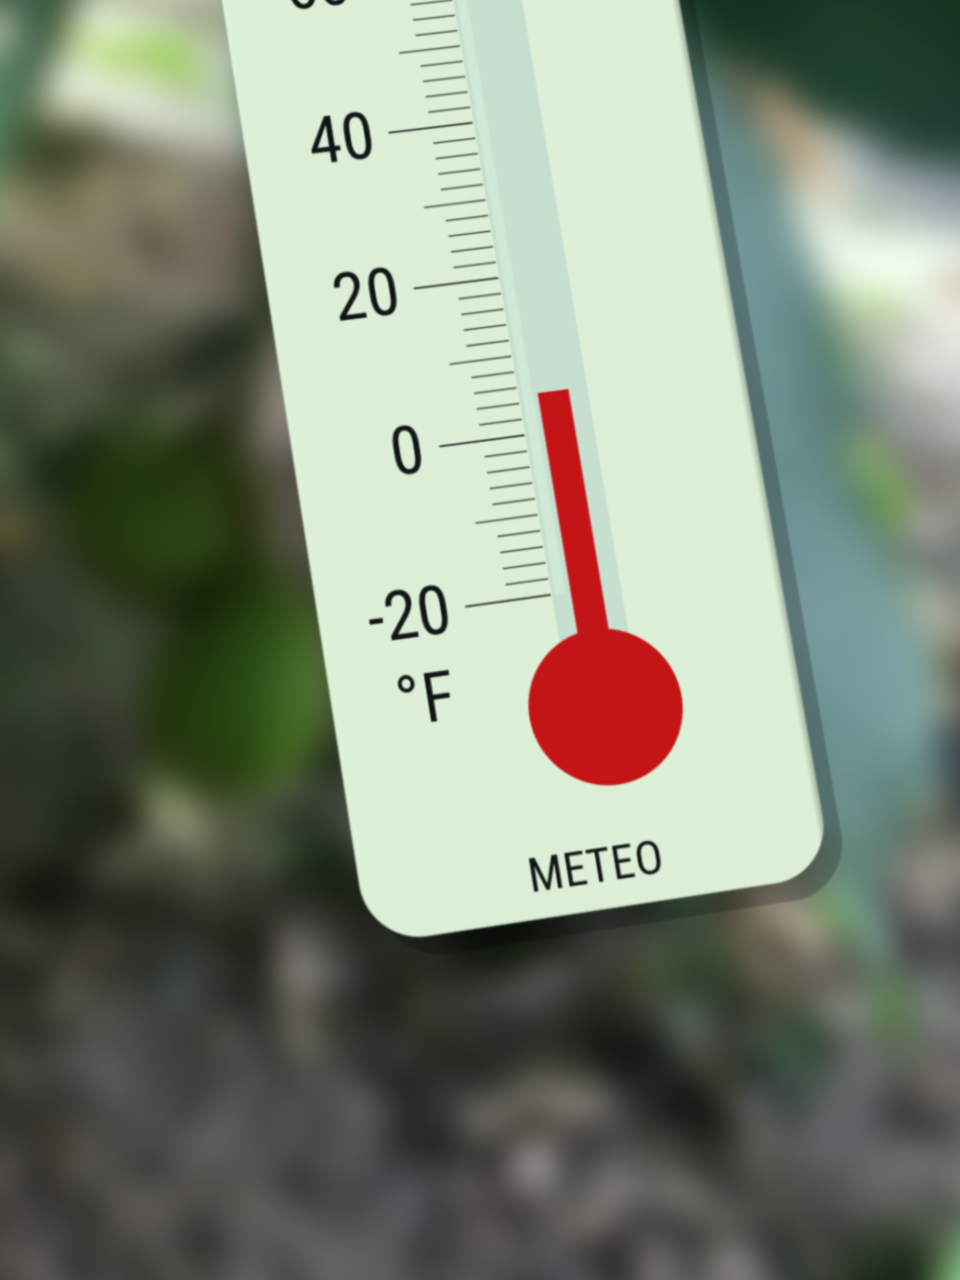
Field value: 5; °F
